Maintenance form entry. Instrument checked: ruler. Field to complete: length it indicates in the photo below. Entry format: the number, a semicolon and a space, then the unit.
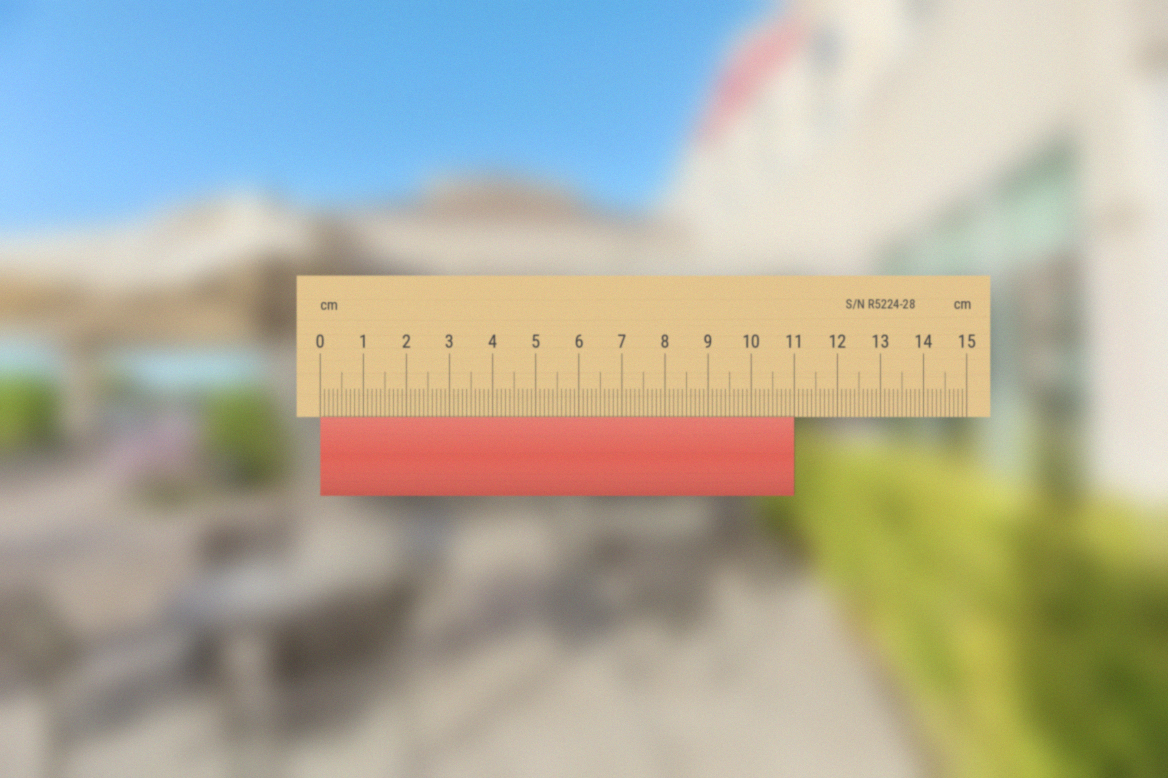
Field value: 11; cm
